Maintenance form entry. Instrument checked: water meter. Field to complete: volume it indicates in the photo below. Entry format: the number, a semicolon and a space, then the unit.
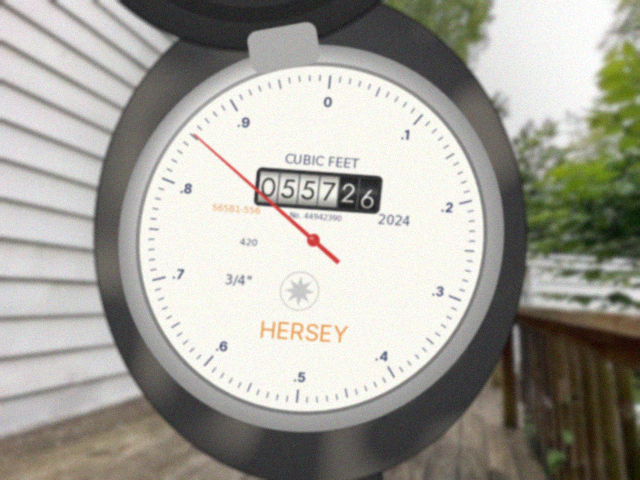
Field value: 55725.85; ft³
